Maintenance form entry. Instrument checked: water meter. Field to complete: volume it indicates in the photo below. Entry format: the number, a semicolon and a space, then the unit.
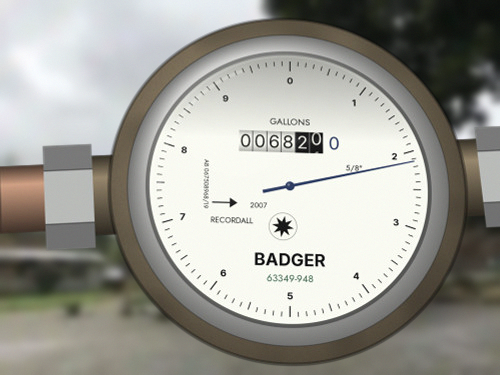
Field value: 68202.1; gal
